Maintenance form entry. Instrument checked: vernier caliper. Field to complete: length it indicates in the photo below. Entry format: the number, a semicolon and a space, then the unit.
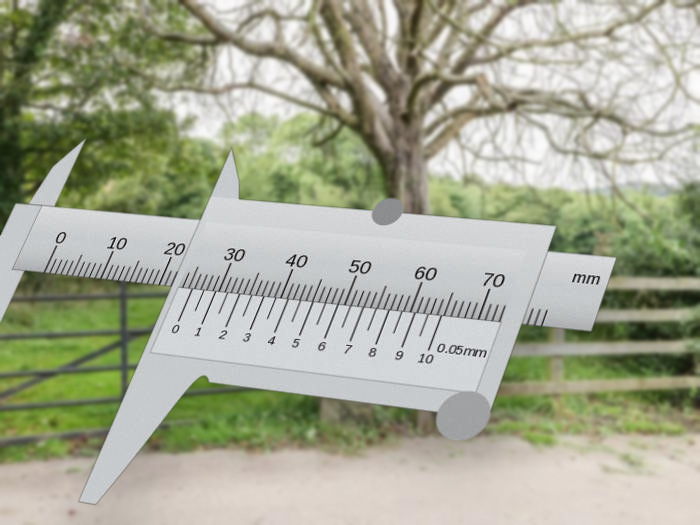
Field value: 25.6; mm
